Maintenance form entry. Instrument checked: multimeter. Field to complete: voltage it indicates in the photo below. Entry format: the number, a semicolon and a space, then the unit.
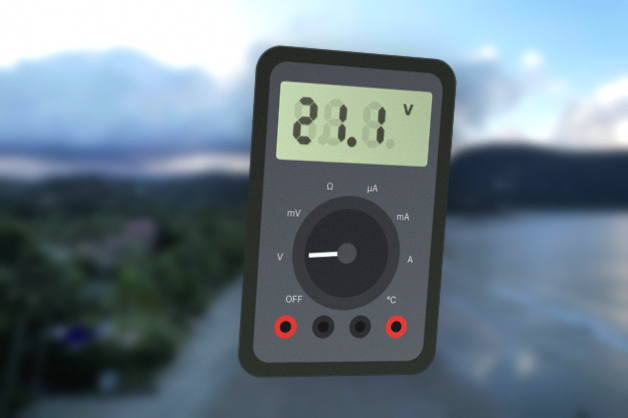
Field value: 21.1; V
